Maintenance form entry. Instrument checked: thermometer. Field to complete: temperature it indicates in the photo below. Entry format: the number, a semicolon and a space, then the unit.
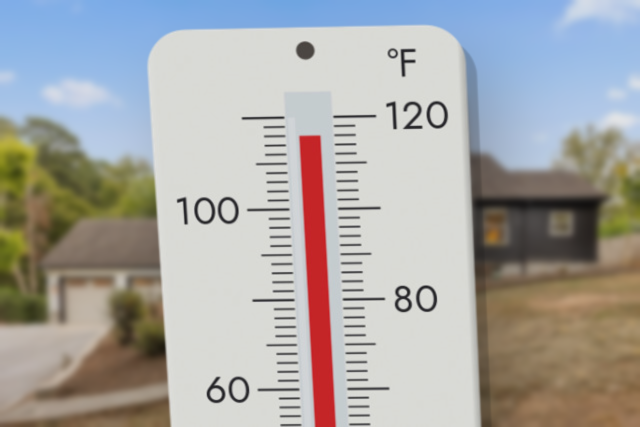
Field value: 116; °F
